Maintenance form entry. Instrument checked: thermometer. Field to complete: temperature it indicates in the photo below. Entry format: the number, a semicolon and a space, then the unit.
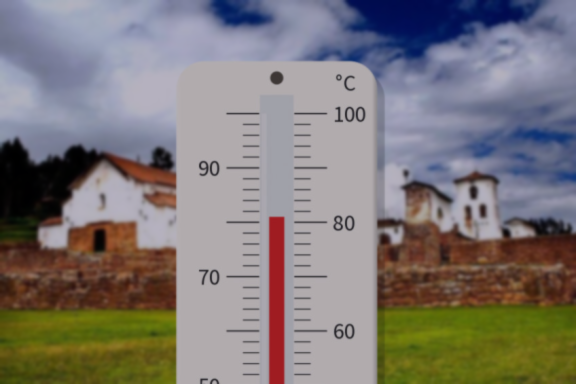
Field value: 81; °C
